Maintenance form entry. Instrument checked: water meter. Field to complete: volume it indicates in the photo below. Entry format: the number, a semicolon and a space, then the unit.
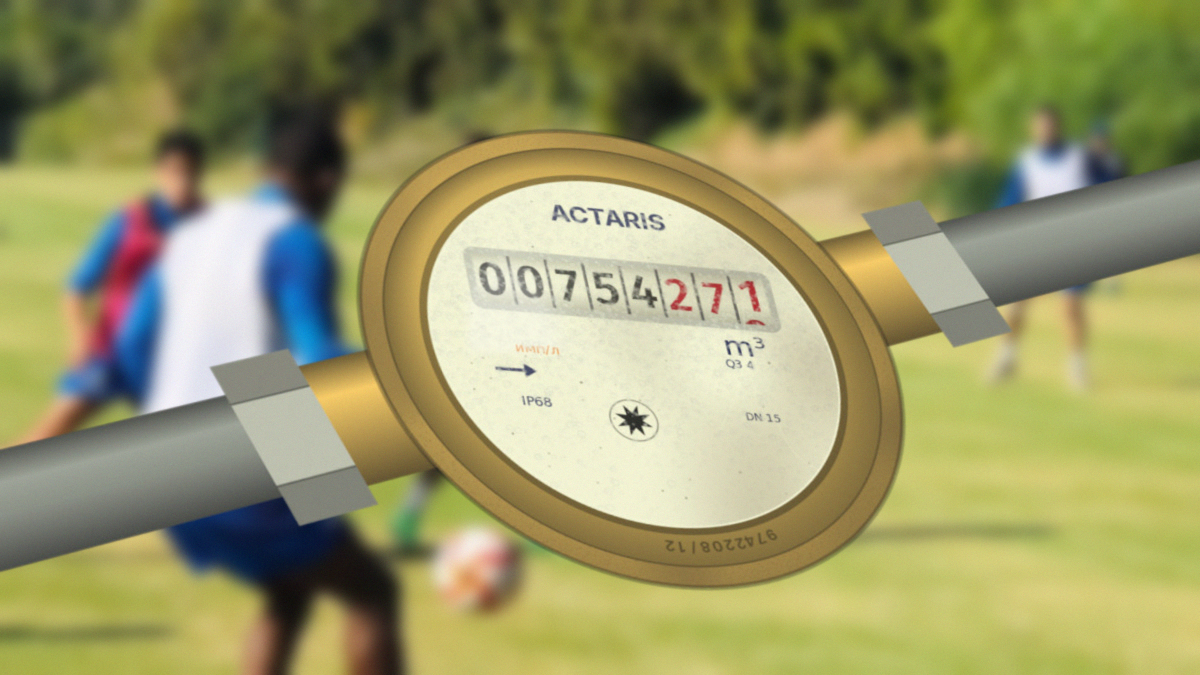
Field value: 754.271; m³
